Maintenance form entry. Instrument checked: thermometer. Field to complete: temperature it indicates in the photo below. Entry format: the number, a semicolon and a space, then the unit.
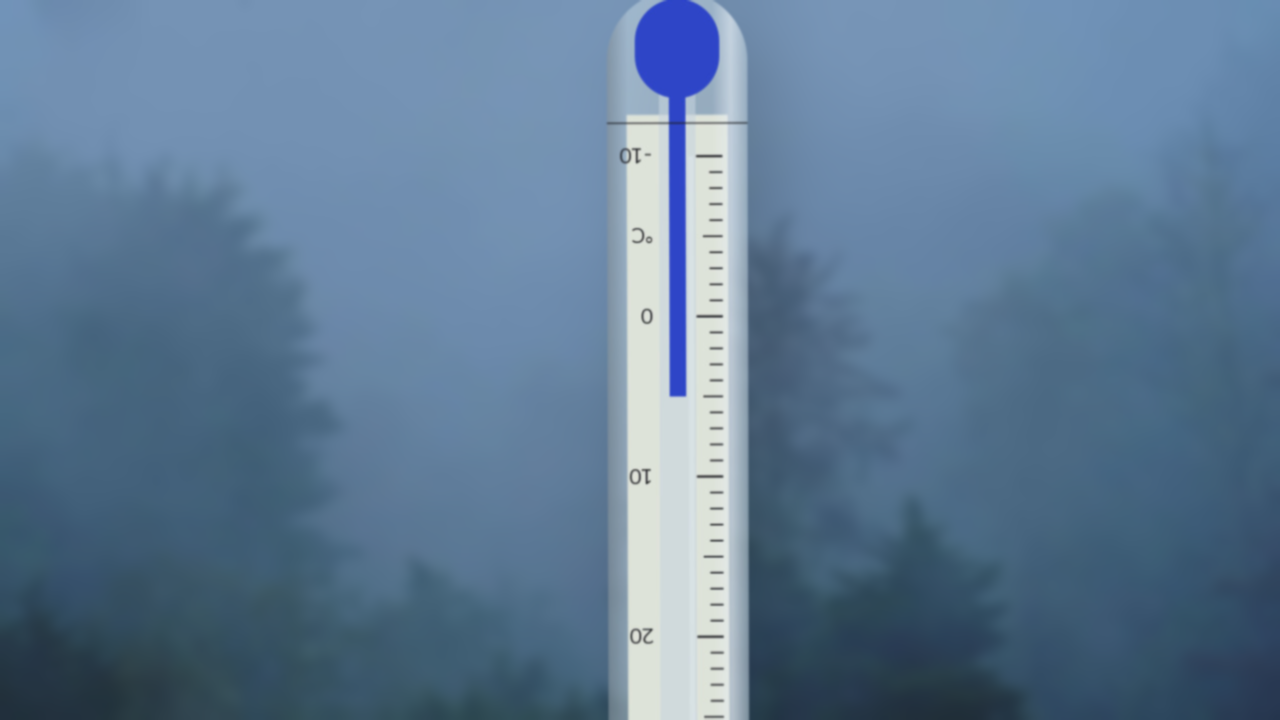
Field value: 5; °C
